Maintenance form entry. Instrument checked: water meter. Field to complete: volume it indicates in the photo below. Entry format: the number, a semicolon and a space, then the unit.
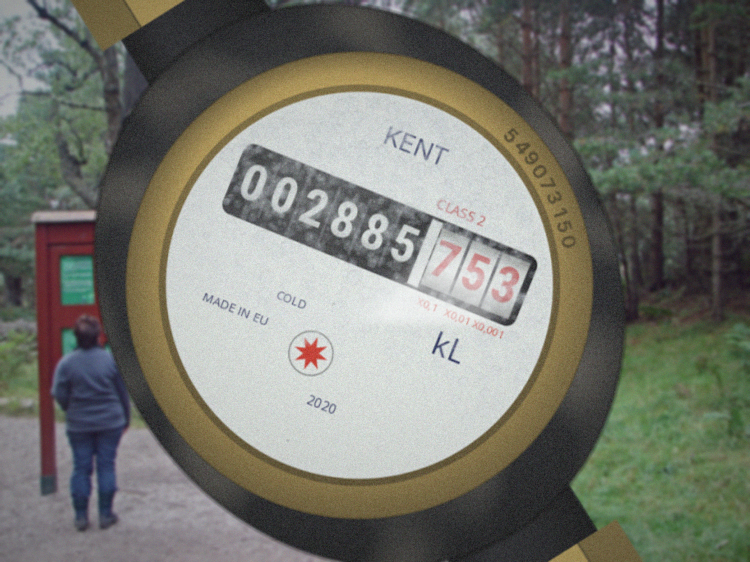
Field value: 2885.753; kL
